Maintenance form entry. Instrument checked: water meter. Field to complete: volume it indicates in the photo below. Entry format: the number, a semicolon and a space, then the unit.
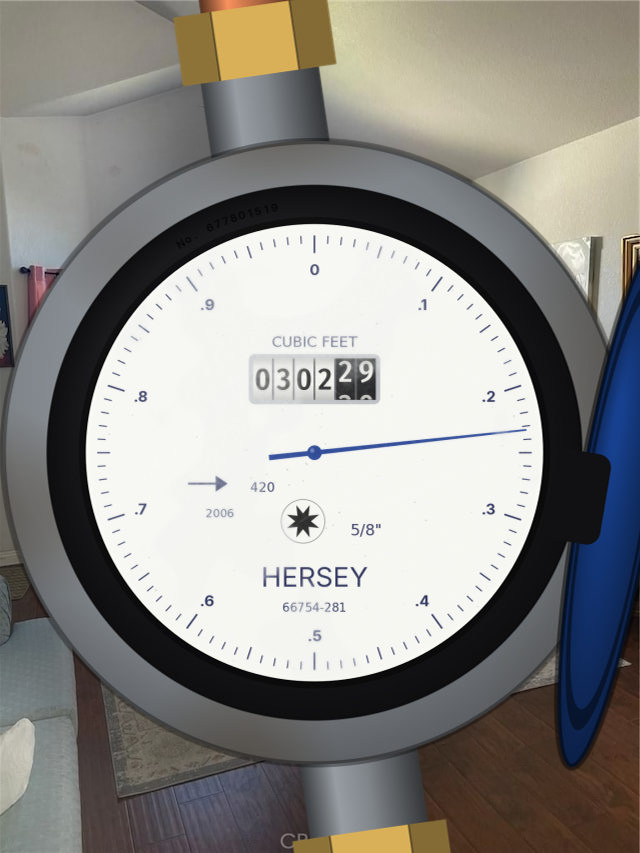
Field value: 30229.23; ft³
